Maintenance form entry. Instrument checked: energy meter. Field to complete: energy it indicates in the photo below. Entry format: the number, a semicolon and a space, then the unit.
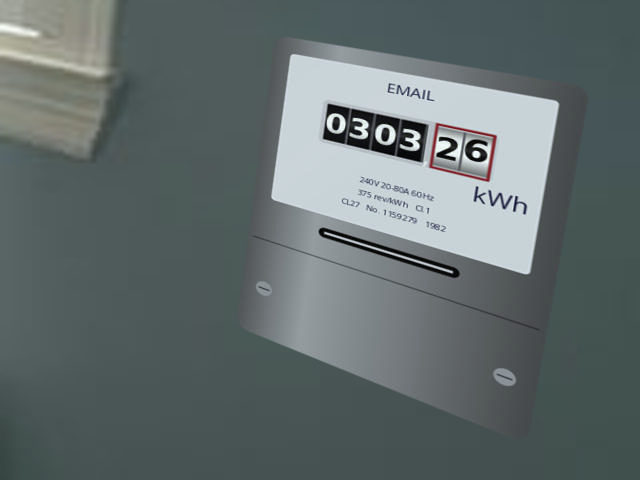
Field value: 303.26; kWh
